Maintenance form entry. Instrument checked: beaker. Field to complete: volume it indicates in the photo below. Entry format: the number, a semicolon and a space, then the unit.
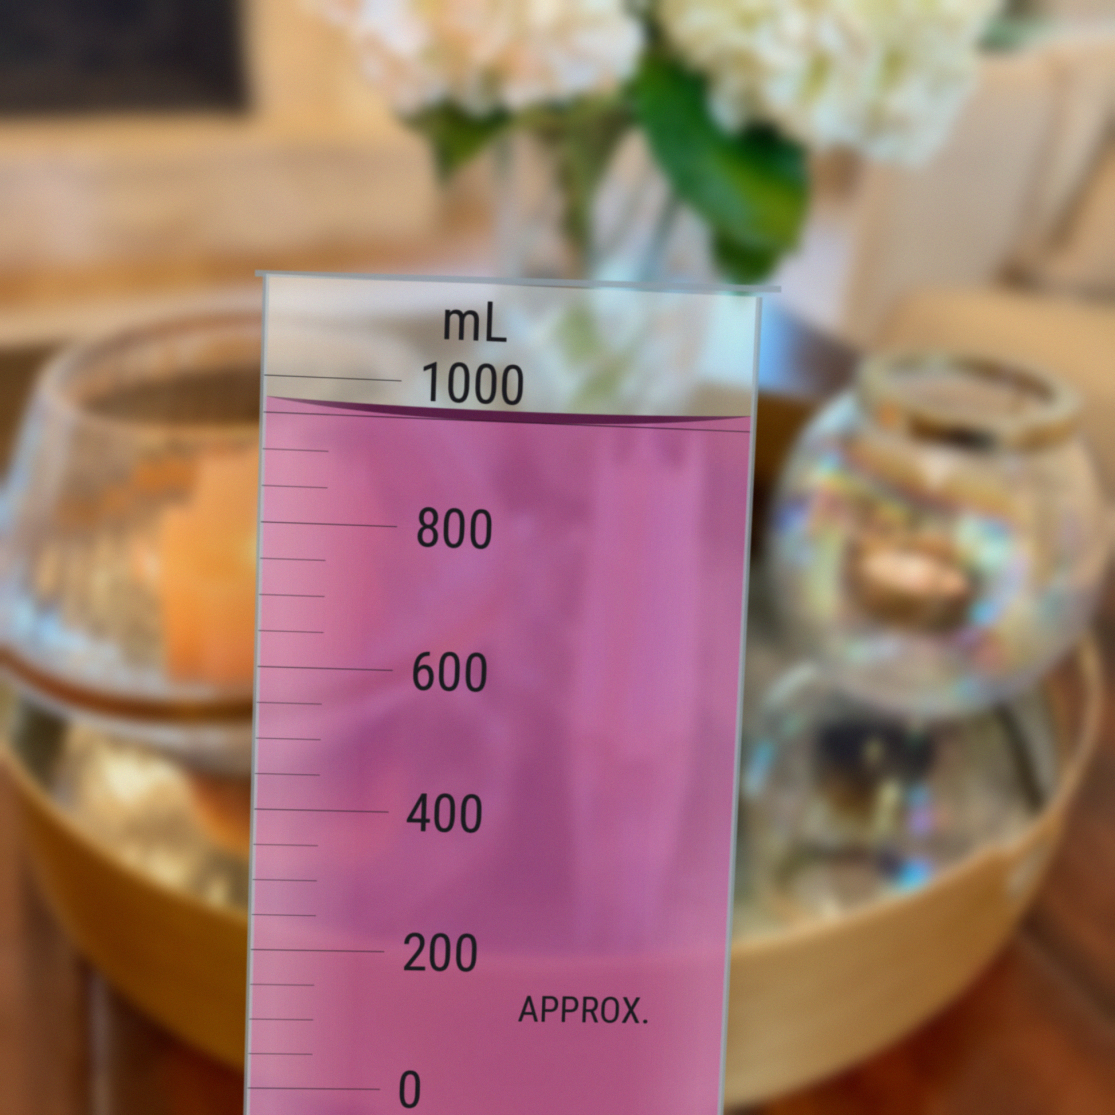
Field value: 950; mL
